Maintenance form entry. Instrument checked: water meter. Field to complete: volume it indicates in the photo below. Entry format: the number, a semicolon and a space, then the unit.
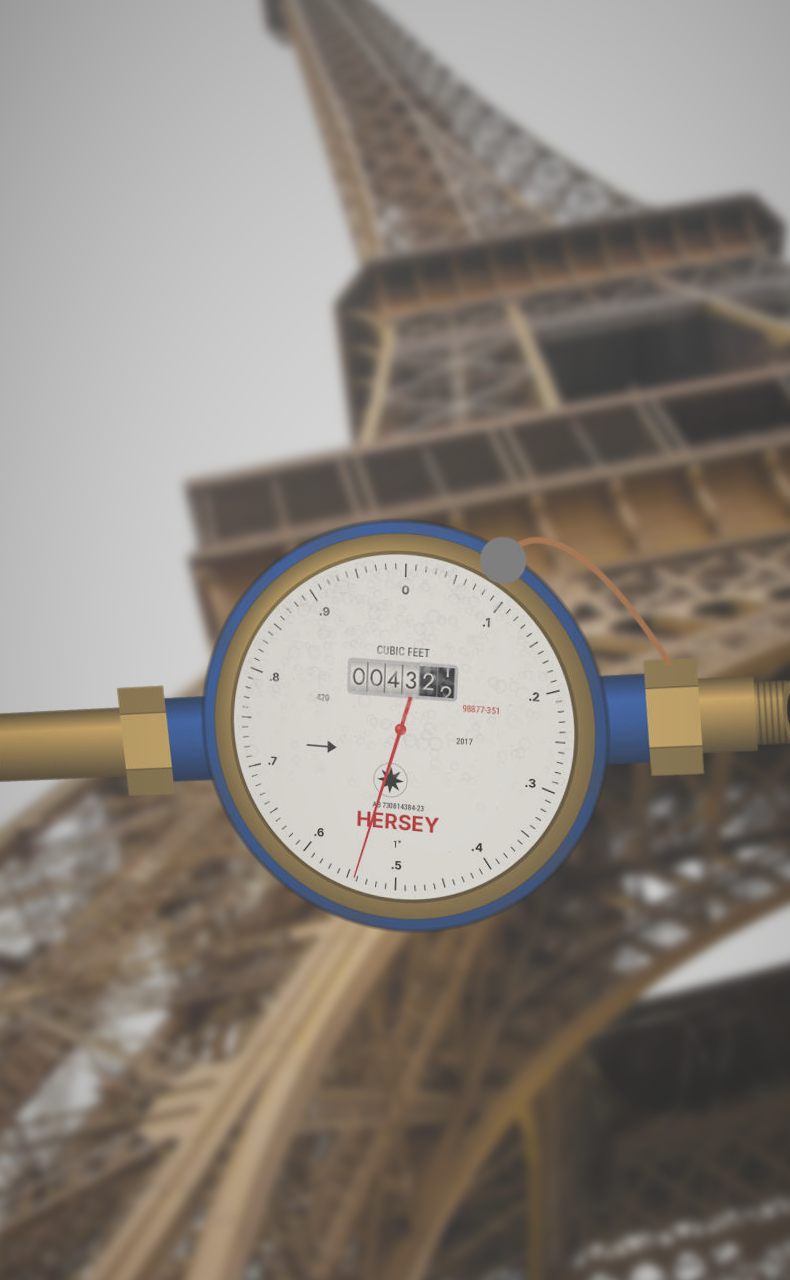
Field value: 4321.54; ft³
